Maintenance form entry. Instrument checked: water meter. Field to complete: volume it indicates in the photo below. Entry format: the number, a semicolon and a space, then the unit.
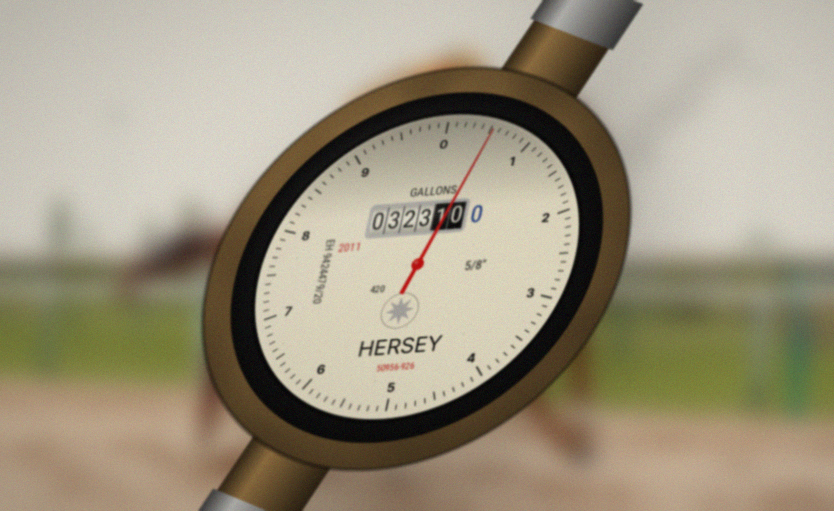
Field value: 323100.5; gal
